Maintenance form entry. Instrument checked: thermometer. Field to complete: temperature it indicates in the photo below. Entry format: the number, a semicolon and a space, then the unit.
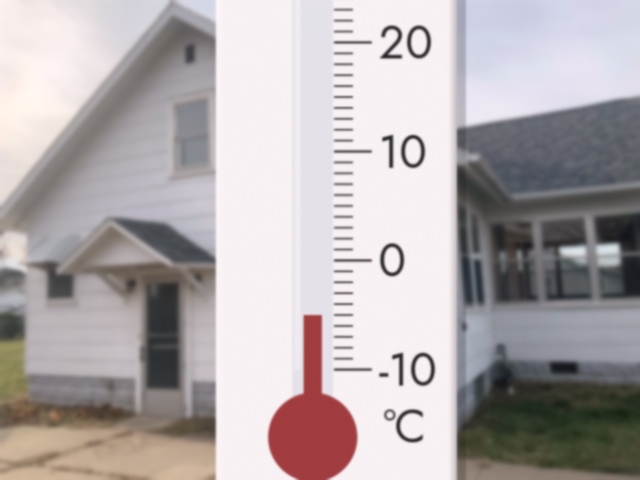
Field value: -5; °C
